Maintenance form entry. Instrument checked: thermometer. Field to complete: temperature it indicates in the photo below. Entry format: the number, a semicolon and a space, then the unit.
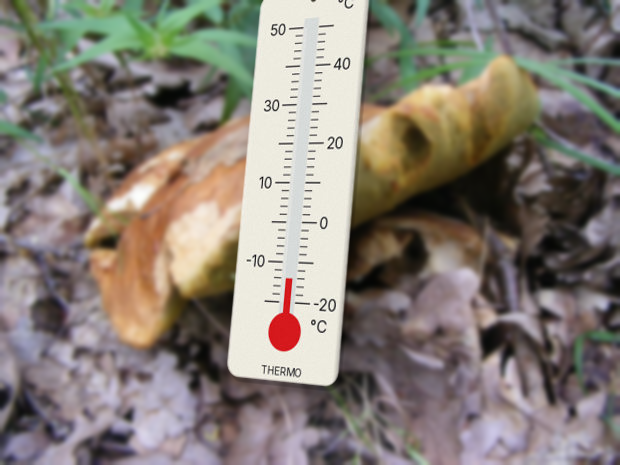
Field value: -14; °C
